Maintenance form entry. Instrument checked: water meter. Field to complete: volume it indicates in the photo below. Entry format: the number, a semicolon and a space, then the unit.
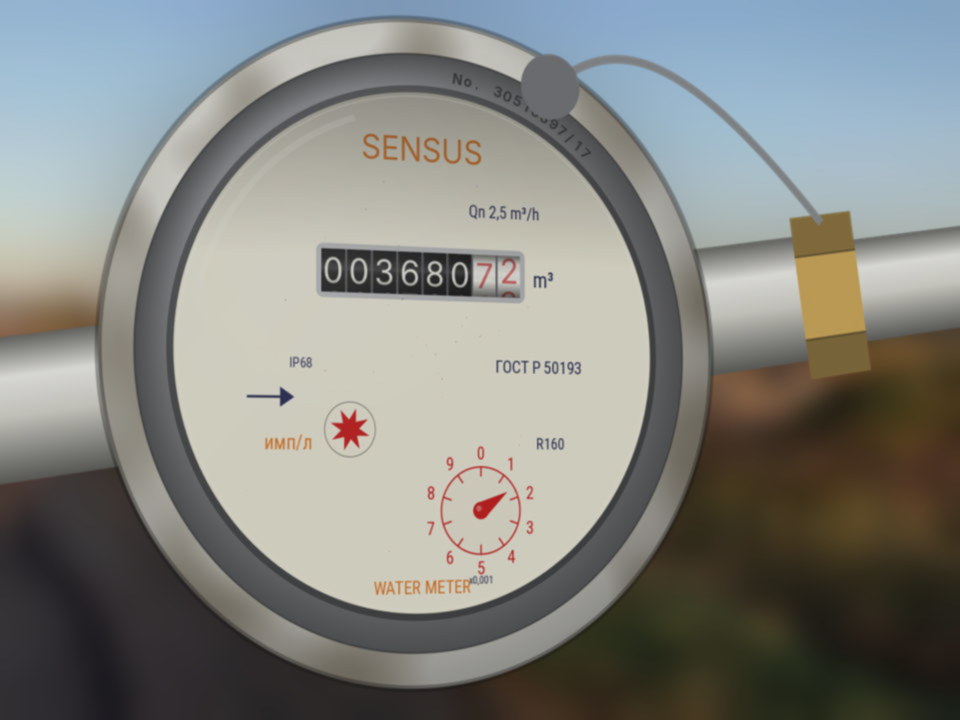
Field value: 3680.721; m³
